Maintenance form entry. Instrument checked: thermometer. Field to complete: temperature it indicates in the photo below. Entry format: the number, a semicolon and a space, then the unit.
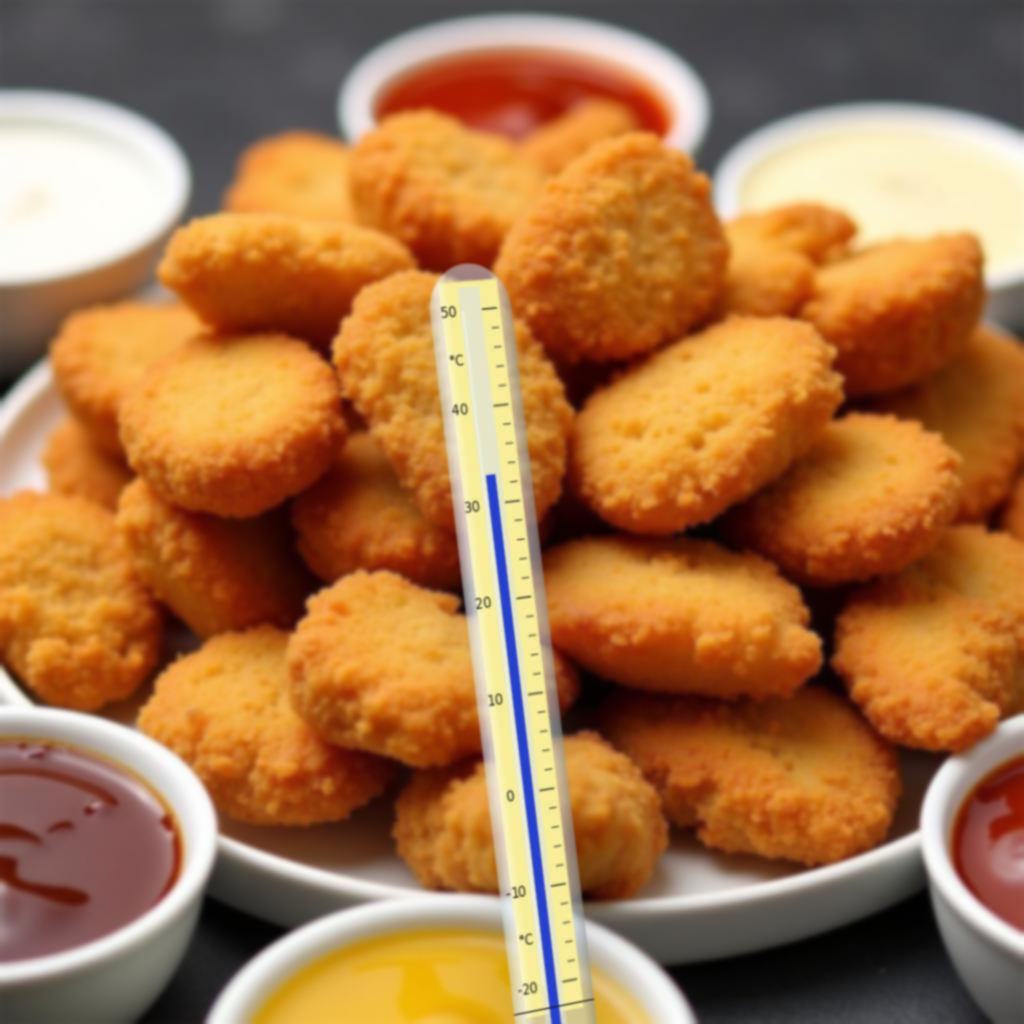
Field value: 33; °C
